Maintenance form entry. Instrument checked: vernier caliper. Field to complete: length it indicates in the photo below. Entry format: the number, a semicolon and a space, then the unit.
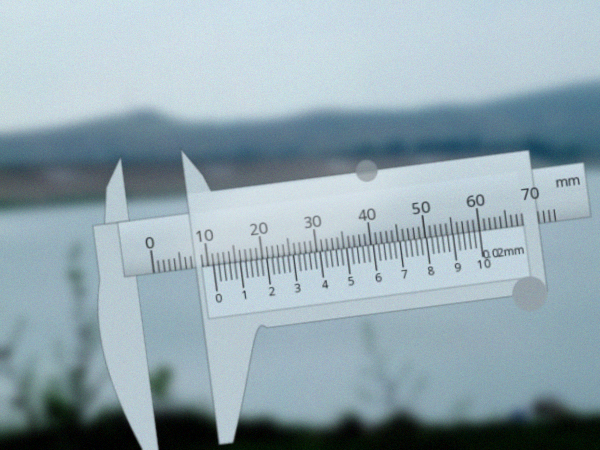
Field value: 11.0; mm
